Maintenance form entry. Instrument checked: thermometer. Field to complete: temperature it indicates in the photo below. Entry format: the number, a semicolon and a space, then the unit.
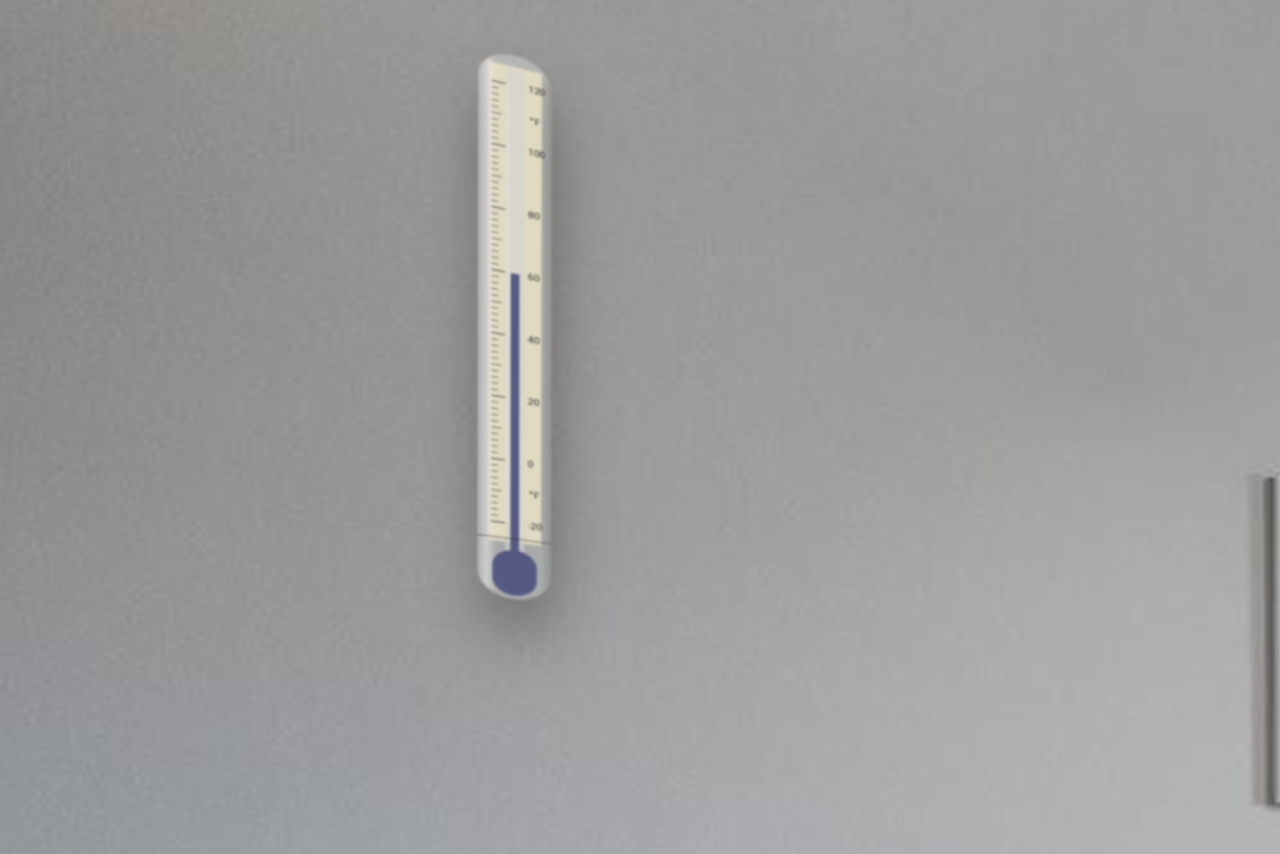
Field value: 60; °F
